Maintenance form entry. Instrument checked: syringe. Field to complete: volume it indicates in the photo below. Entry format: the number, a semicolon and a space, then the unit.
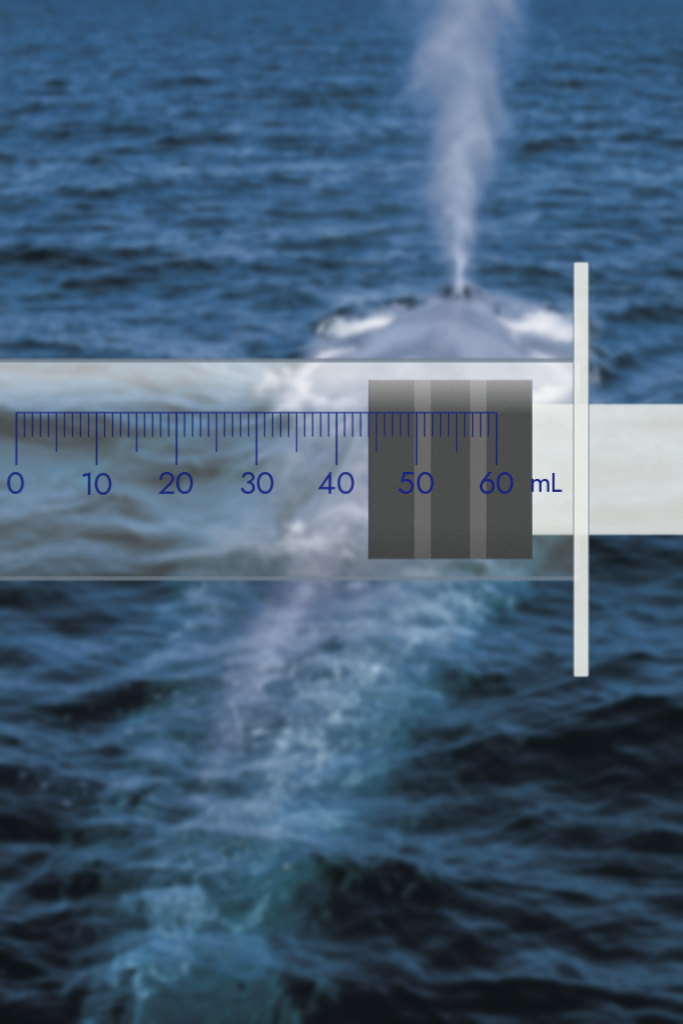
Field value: 44; mL
